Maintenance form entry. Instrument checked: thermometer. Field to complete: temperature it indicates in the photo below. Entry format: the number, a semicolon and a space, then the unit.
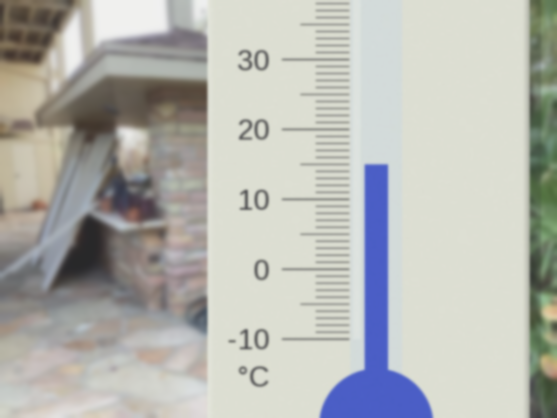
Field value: 15; °C
